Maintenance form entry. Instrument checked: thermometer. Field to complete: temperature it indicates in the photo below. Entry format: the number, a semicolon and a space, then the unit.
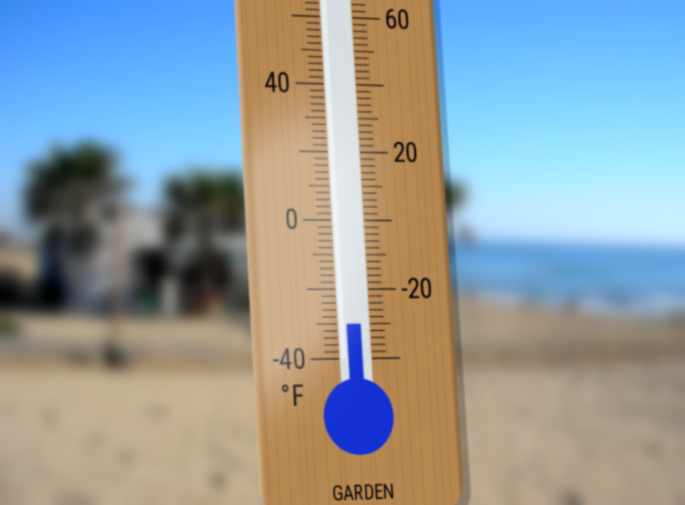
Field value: -30; °F
